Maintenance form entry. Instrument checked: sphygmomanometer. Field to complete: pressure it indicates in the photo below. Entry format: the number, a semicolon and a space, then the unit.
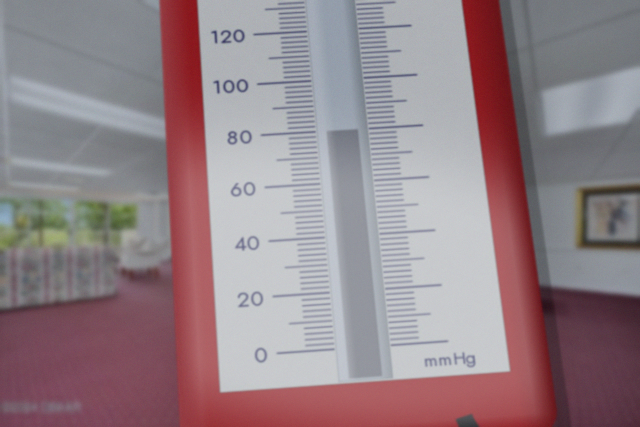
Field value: 80; mmHg
